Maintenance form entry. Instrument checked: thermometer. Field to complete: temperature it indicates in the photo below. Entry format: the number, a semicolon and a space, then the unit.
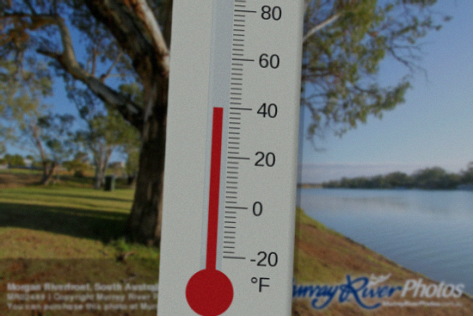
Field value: 40; °F
